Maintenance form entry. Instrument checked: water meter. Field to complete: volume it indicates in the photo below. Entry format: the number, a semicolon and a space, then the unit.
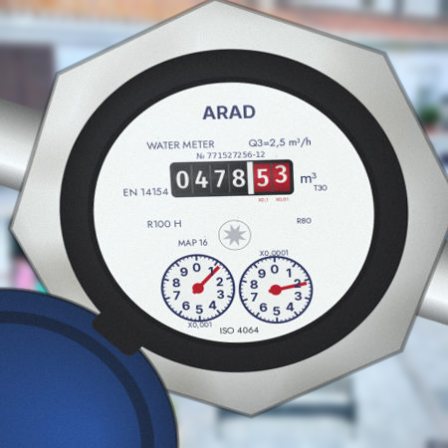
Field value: 478.5312; m³
